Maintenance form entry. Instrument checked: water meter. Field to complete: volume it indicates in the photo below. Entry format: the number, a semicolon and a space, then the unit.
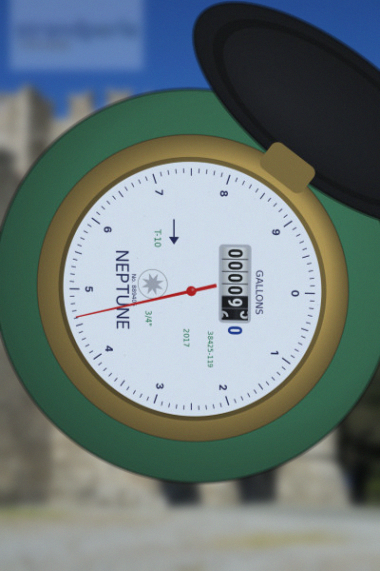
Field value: 954.6; gal
